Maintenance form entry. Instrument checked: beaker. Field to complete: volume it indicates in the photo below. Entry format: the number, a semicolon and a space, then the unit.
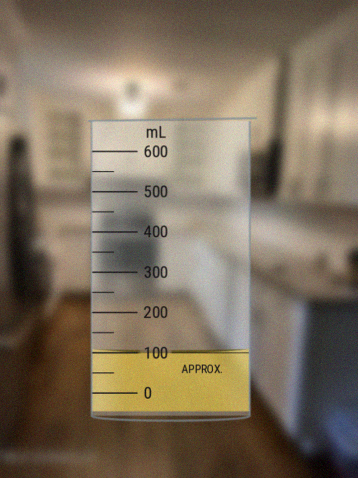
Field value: 100; mL
